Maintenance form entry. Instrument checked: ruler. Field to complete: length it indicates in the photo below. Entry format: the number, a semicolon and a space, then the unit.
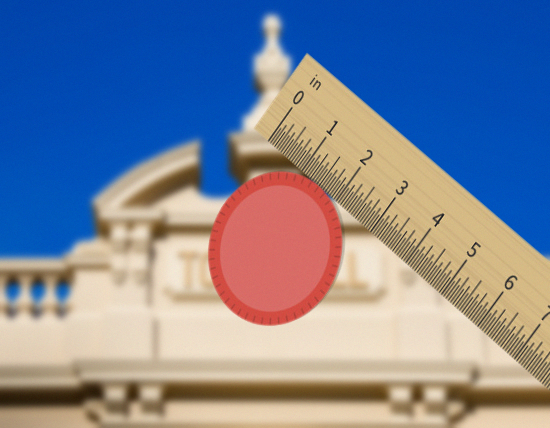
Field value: 3; in
